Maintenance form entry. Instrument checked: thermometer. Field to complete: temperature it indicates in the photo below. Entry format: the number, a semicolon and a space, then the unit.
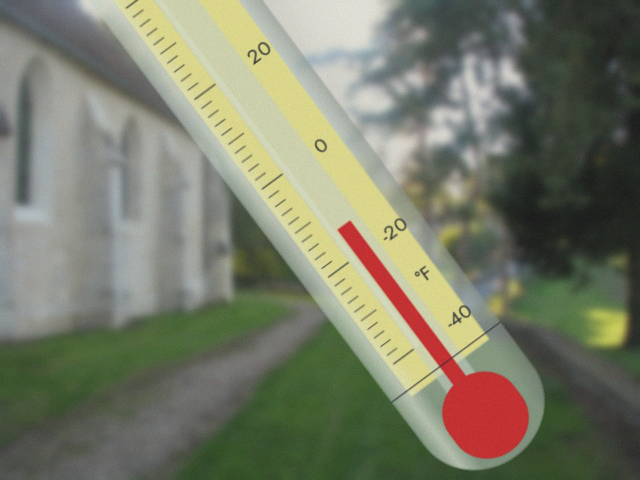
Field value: -14; °F
